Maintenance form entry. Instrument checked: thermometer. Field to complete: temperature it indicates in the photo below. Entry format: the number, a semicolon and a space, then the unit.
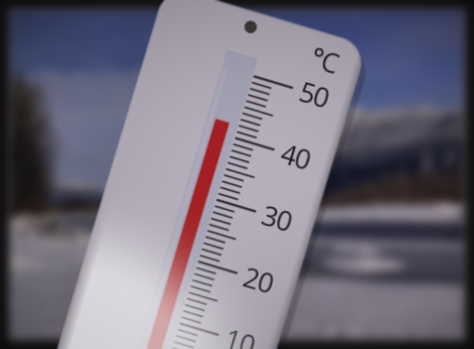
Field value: 42; °C
